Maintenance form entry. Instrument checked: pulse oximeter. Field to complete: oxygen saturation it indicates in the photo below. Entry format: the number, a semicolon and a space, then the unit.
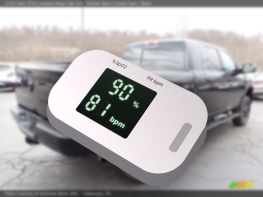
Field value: 90; %
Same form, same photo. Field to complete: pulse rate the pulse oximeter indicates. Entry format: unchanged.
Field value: 81; bpm
